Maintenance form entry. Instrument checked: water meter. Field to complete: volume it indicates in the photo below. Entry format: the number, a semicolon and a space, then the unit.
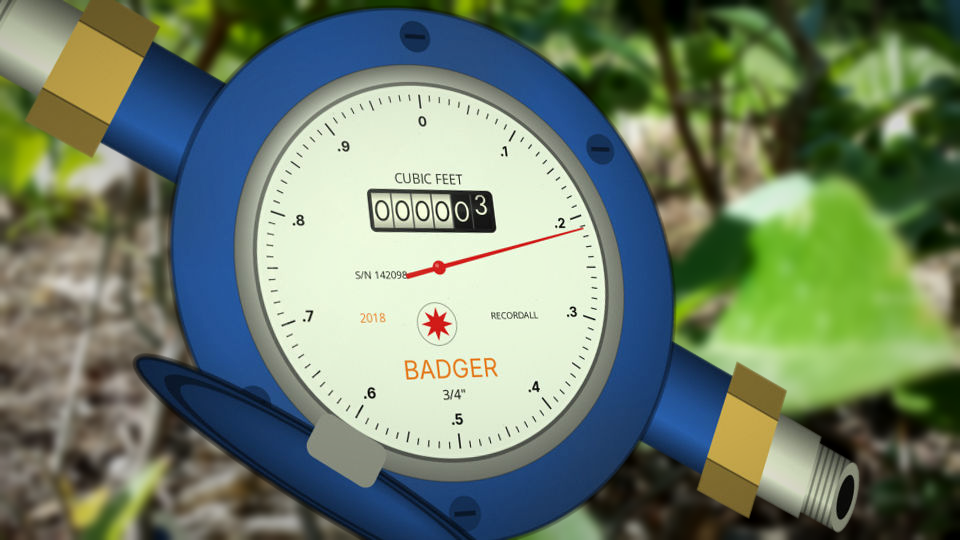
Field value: 3.21; ft³
